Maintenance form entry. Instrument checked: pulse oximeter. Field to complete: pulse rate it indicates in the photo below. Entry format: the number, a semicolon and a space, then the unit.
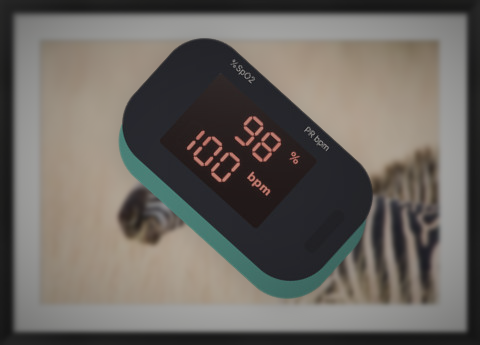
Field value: 100; bpm
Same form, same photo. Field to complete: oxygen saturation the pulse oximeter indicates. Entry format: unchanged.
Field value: 98; %
